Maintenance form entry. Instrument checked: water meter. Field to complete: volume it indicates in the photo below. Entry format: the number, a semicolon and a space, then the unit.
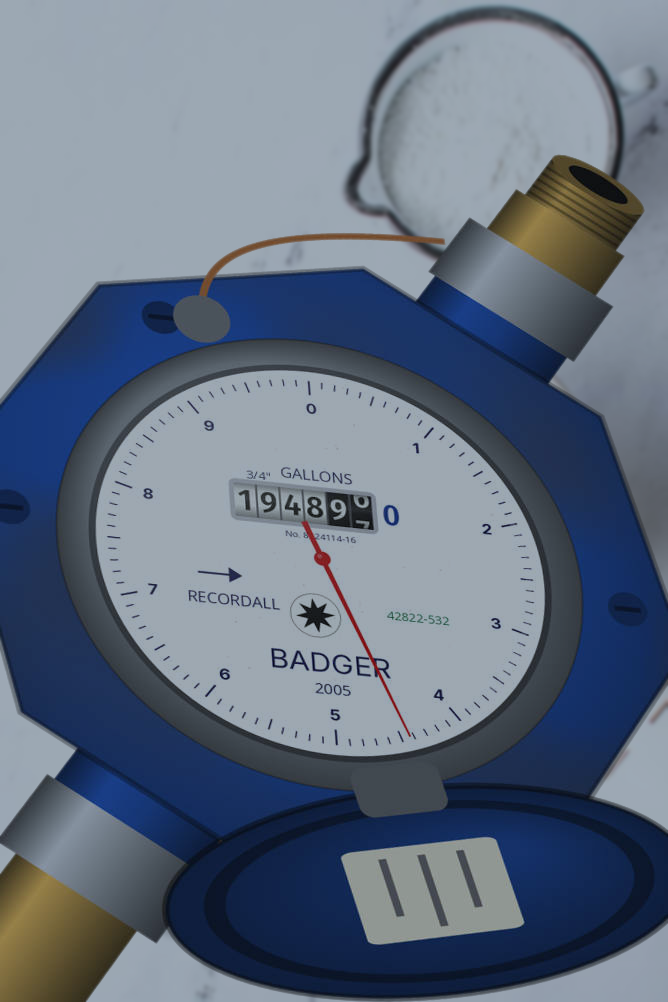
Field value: 1948964.4; gal
